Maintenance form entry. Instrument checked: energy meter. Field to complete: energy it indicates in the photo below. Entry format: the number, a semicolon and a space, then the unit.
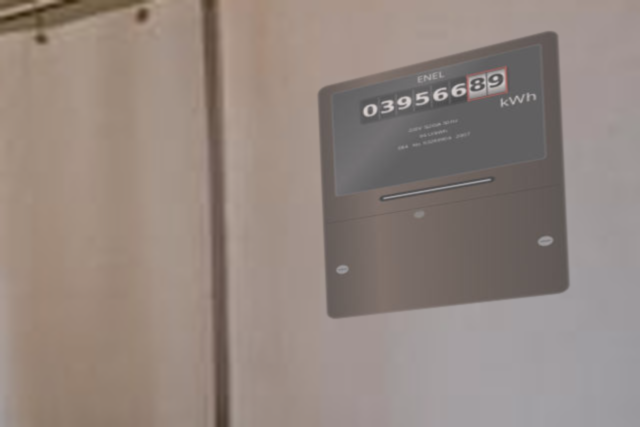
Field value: 39566.89; kWh
